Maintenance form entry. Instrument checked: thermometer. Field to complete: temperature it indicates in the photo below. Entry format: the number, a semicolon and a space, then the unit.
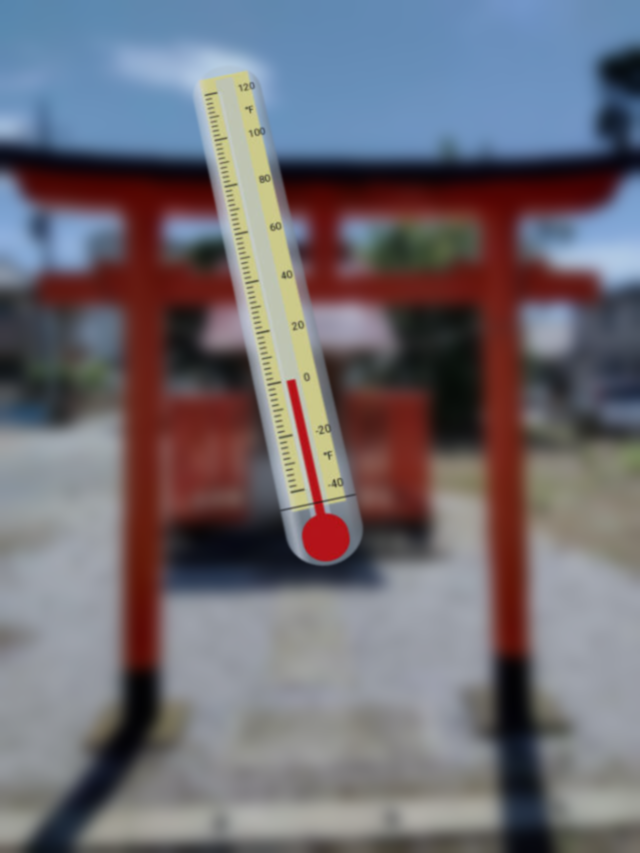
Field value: 0; °F
